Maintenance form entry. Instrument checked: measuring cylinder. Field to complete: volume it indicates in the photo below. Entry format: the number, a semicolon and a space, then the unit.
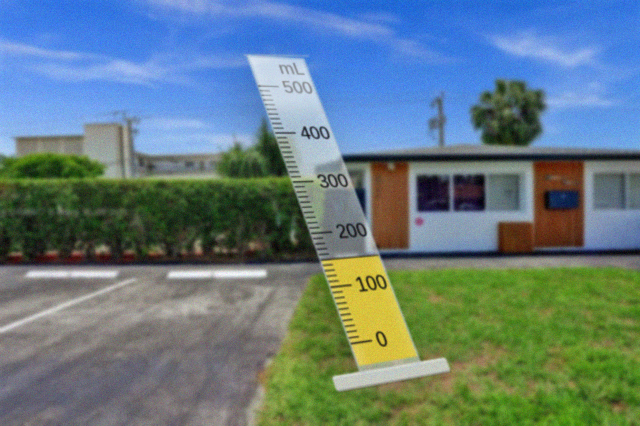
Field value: 150; mL
